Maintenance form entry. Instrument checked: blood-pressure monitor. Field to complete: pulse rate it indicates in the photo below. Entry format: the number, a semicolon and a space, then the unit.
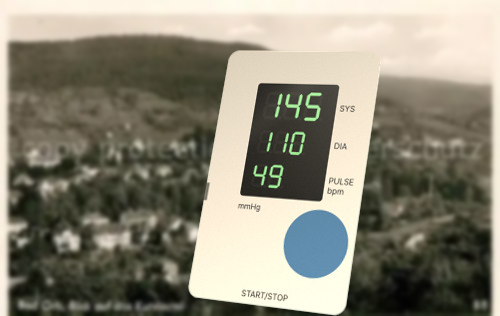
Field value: 49; bpm
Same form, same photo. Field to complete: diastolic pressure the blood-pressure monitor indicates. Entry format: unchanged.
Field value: 110; mmHg
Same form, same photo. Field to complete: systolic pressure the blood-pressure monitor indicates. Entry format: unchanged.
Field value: 145; mmHg
